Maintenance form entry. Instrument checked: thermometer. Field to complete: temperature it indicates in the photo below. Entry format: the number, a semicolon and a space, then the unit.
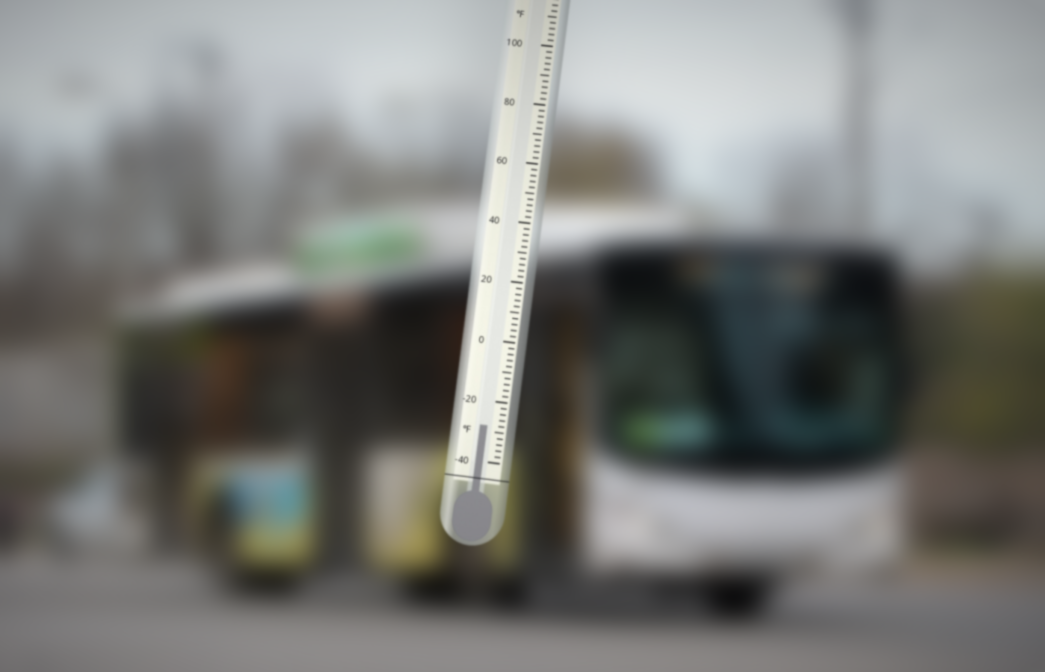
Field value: -28; °F
